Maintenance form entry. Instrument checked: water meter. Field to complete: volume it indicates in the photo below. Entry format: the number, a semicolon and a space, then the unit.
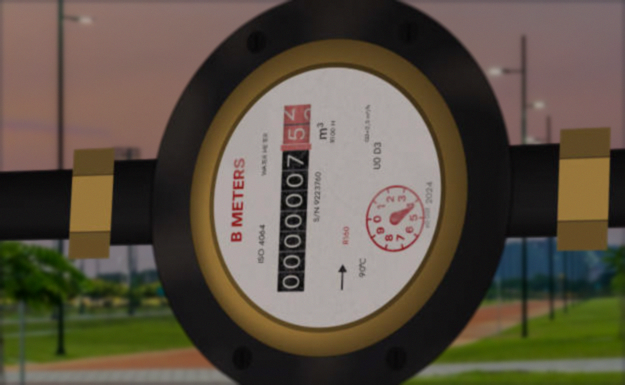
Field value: 7.524; m³
